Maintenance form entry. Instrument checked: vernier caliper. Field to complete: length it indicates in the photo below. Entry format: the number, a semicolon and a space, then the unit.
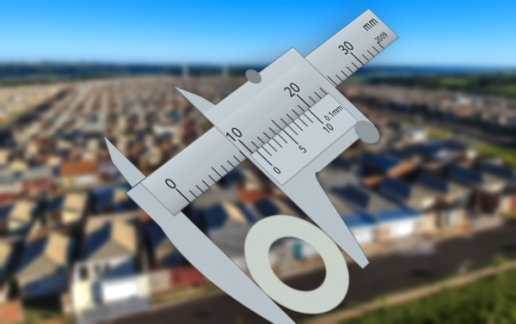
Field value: 10.6; mm
